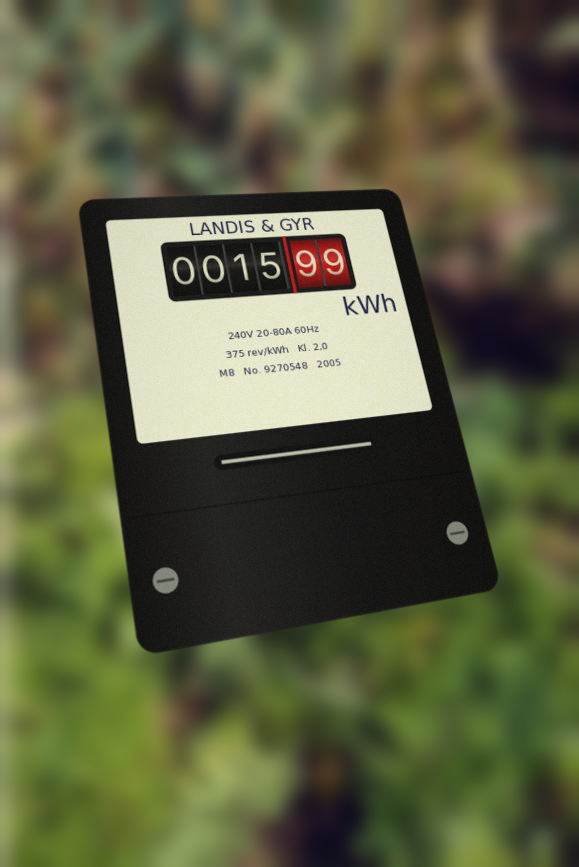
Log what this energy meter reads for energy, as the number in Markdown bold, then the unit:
**15.99** kWh
